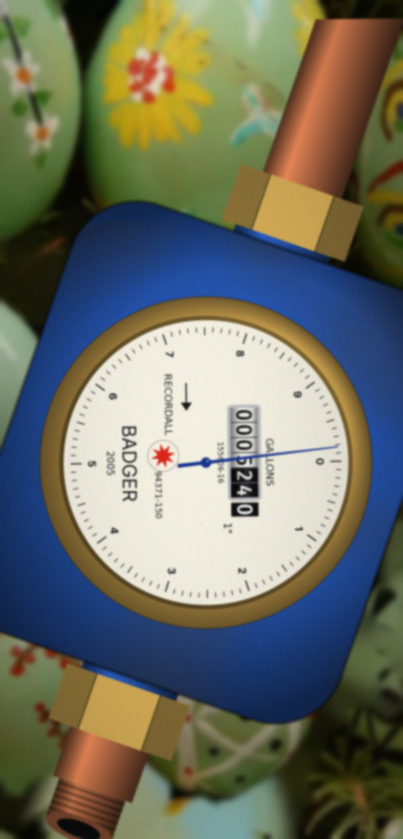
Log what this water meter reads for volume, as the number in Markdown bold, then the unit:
**5239.8** gal
